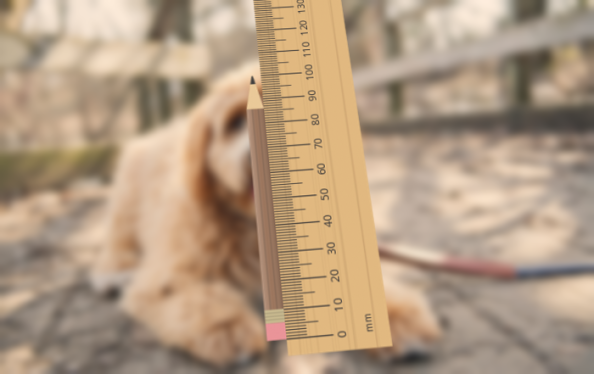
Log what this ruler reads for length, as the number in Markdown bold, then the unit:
**100** mm
